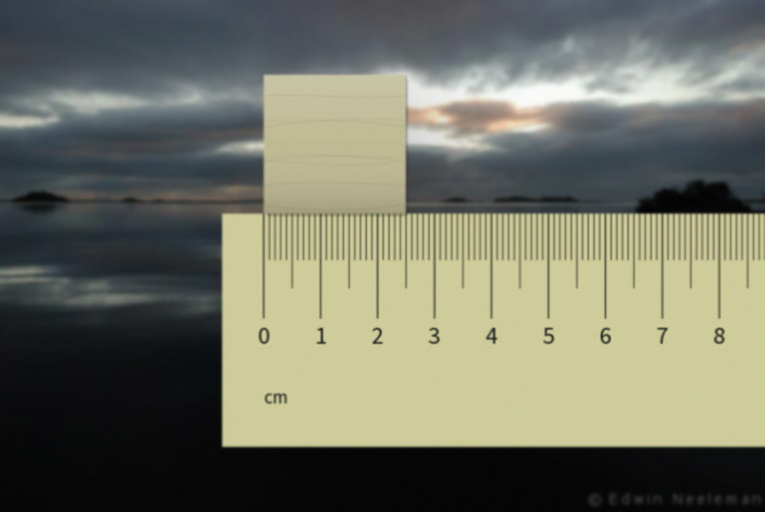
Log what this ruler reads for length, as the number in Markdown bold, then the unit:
**2.5** cm
